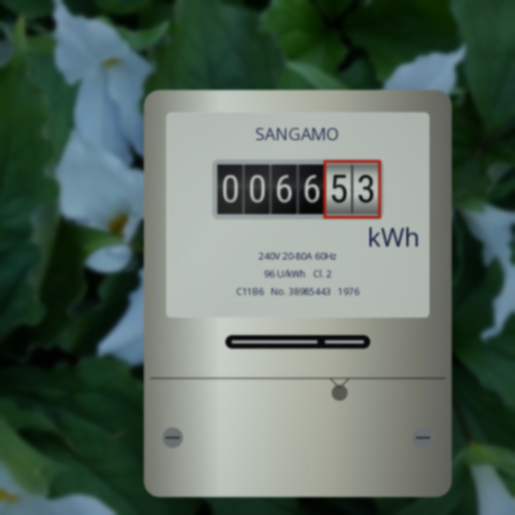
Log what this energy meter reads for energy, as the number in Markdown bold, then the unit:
**66.53** kWh
